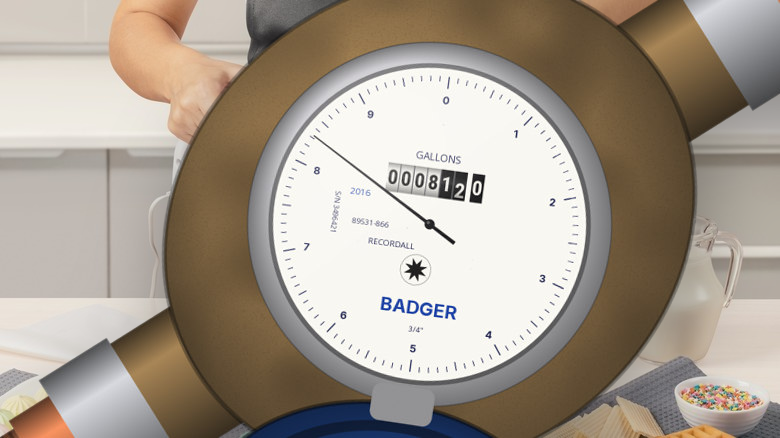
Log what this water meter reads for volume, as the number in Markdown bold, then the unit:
**8118.3** gal
